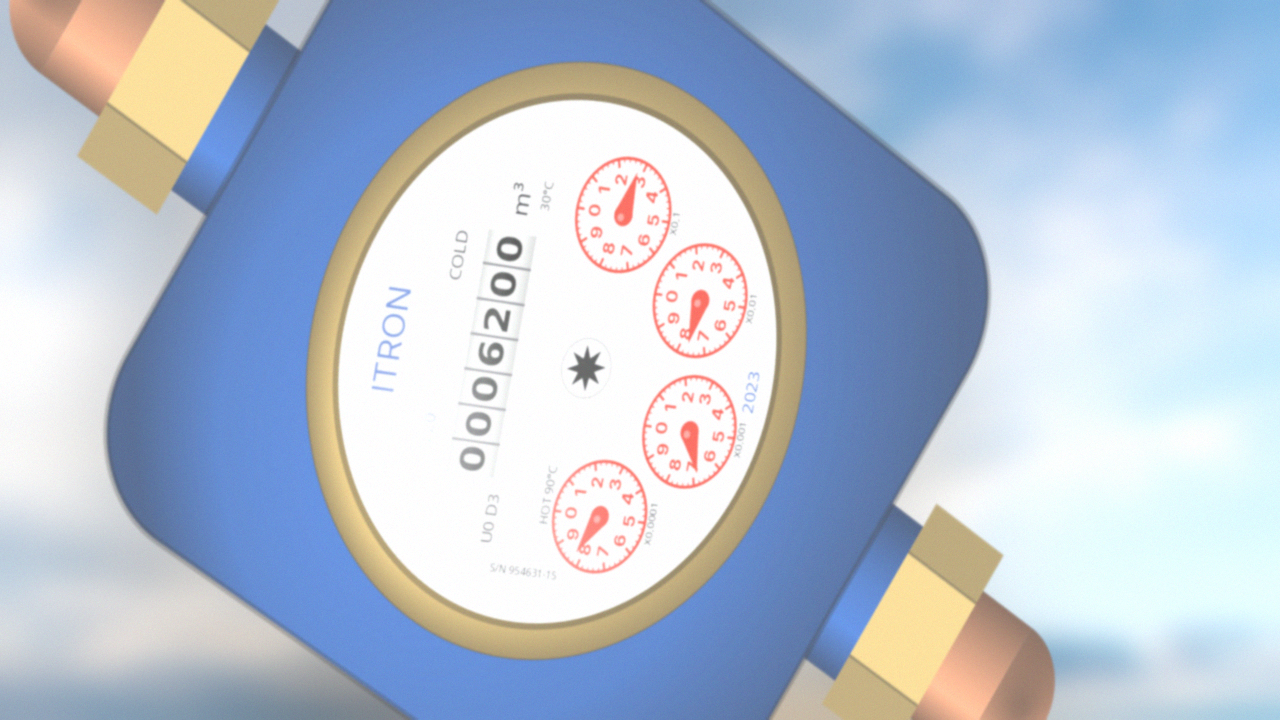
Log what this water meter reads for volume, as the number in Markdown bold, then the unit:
**6200.2768** m³
